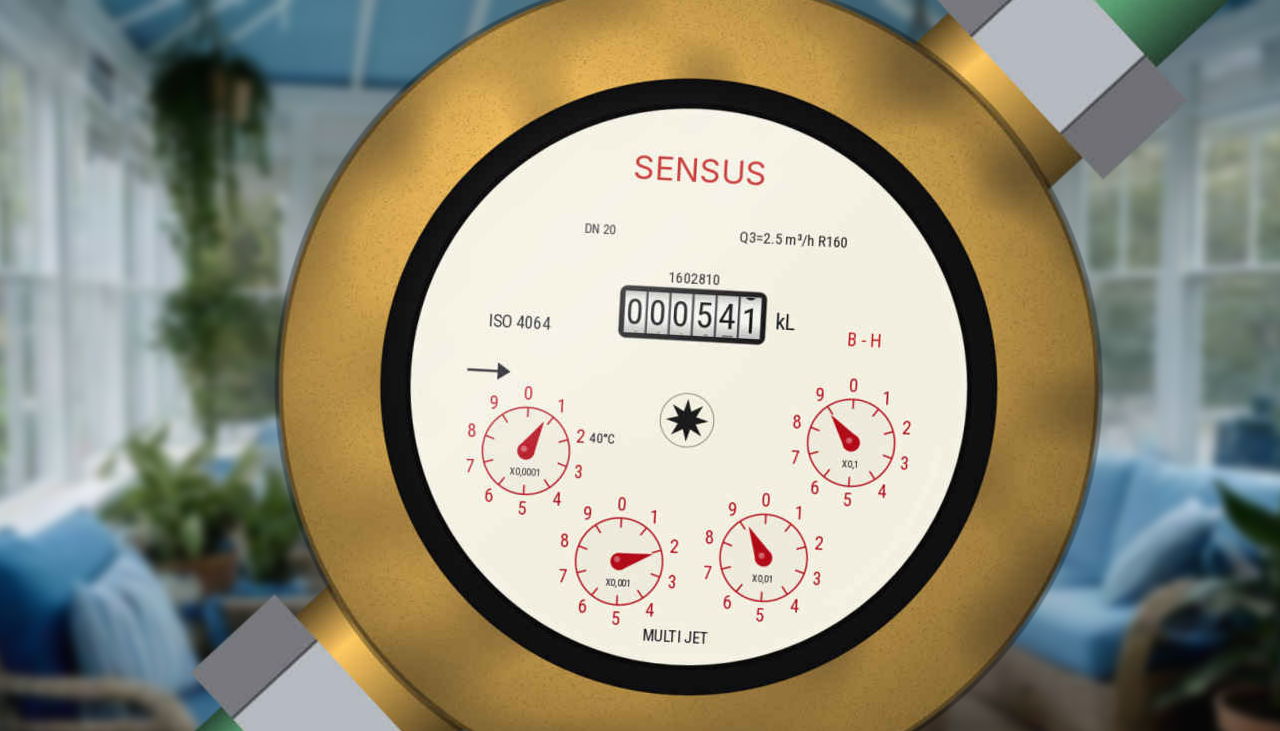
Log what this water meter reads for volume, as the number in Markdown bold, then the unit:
**540.8920** kL
